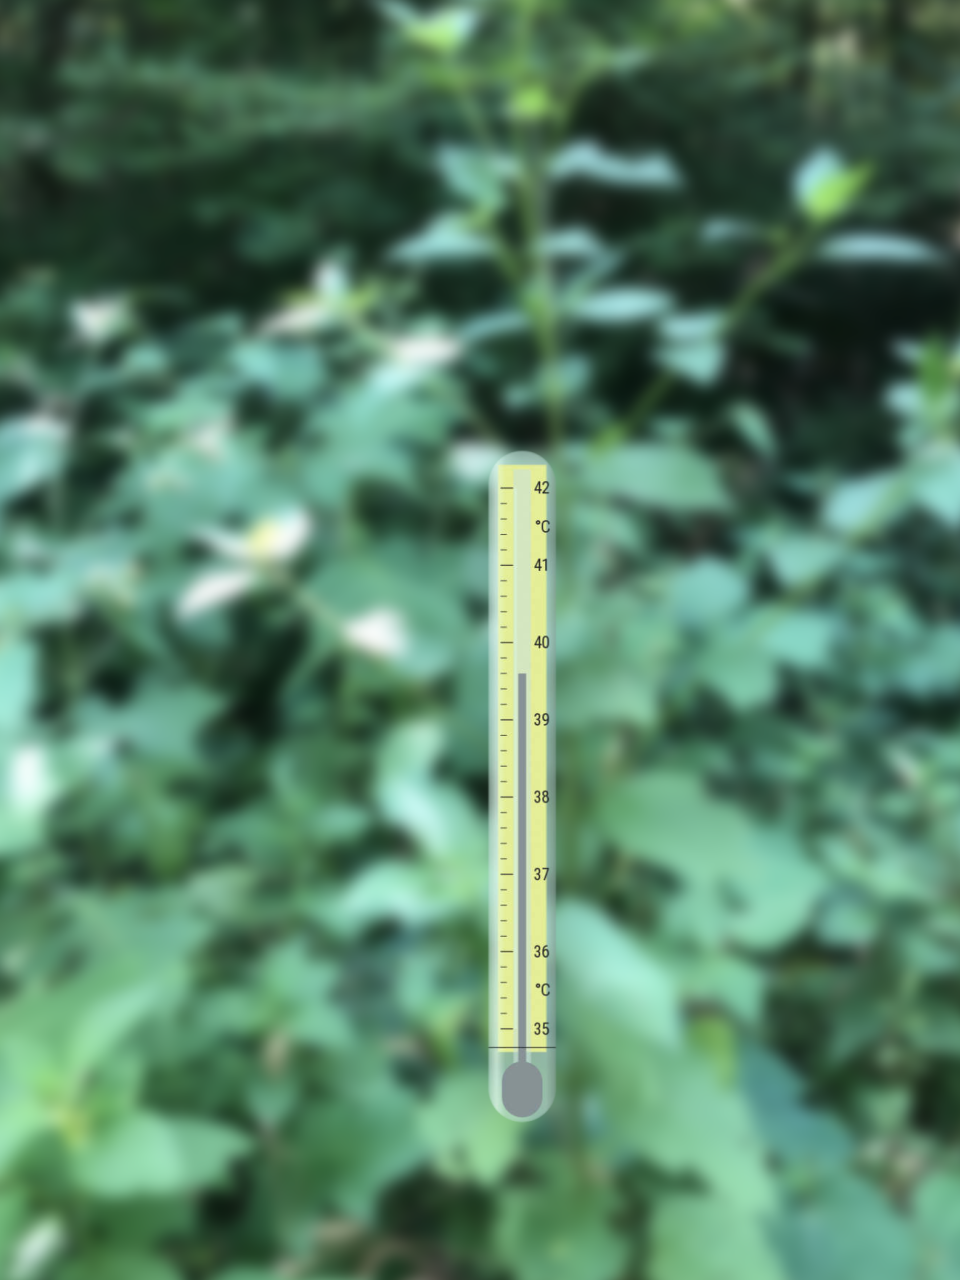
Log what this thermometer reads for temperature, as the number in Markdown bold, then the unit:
**39.6** °C
